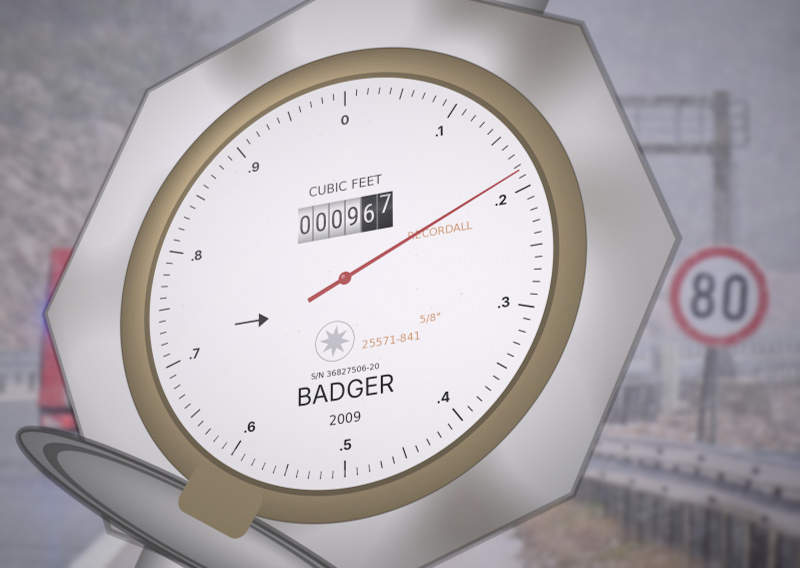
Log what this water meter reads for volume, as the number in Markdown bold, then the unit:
**967.18** ft³
